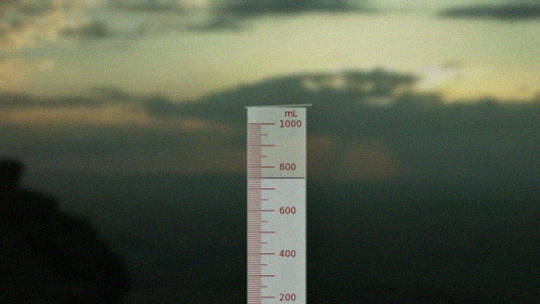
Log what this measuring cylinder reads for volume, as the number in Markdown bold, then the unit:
**750** mL
